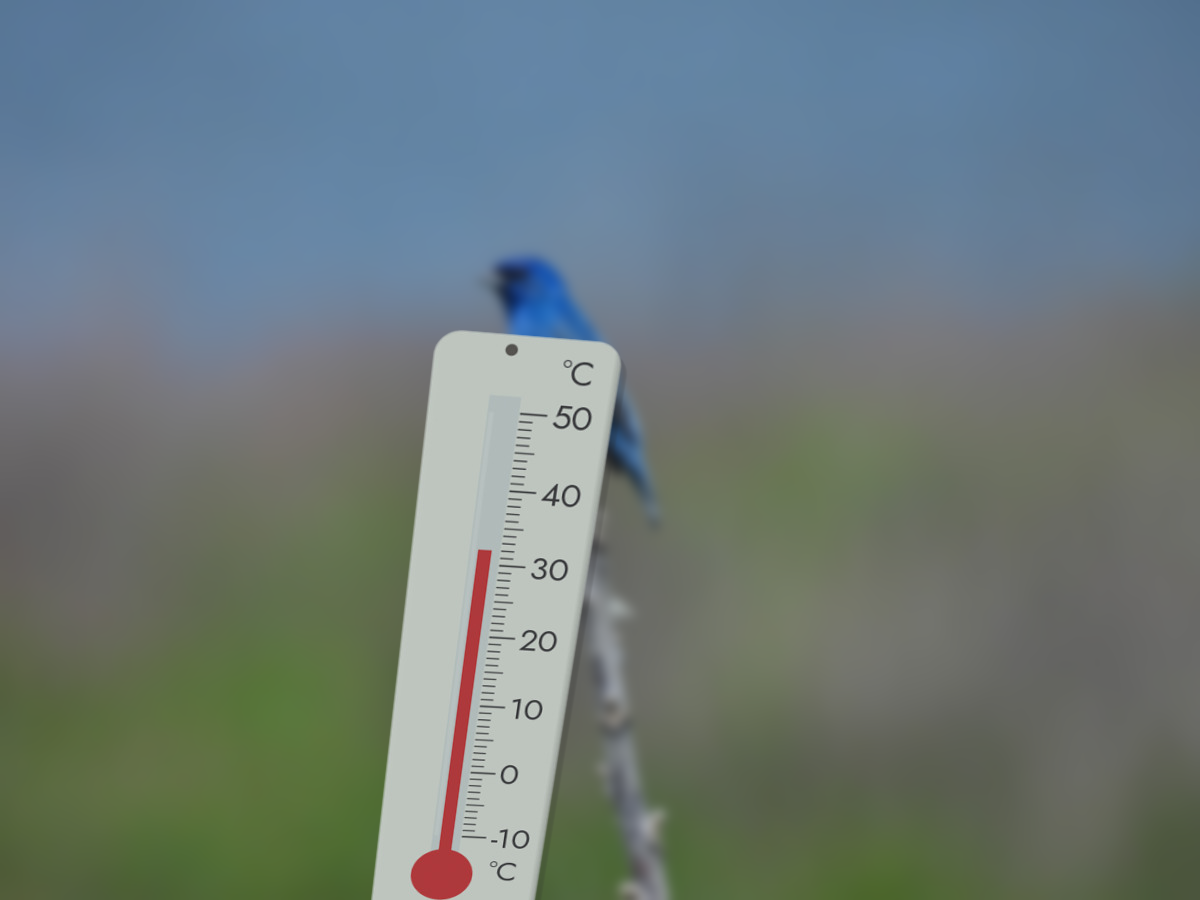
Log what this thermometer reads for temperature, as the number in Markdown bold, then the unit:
**32** °C
